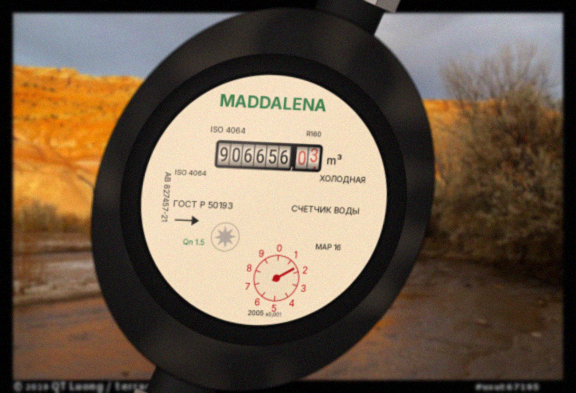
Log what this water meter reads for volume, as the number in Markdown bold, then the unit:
**906656.031** m³
